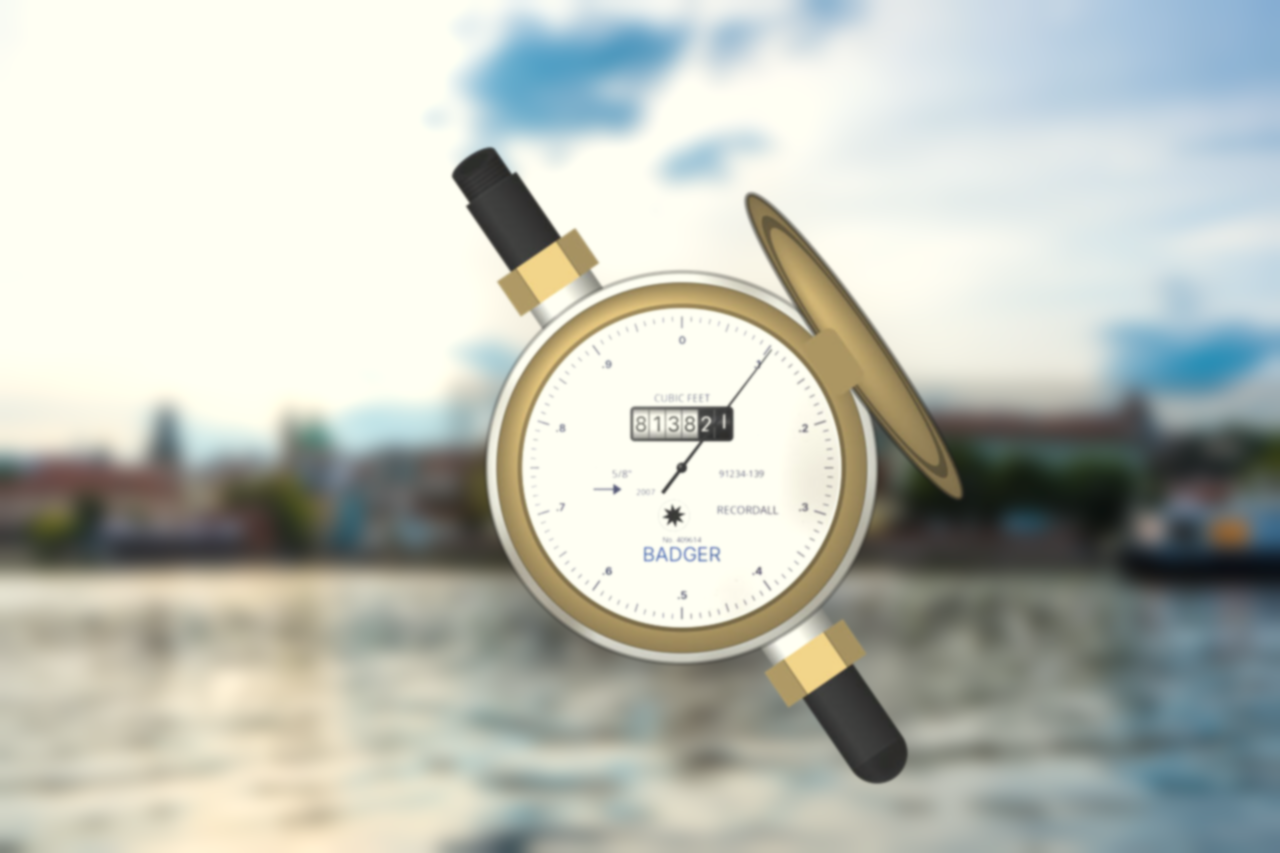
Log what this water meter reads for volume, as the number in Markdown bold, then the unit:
**813821.10** ft³
